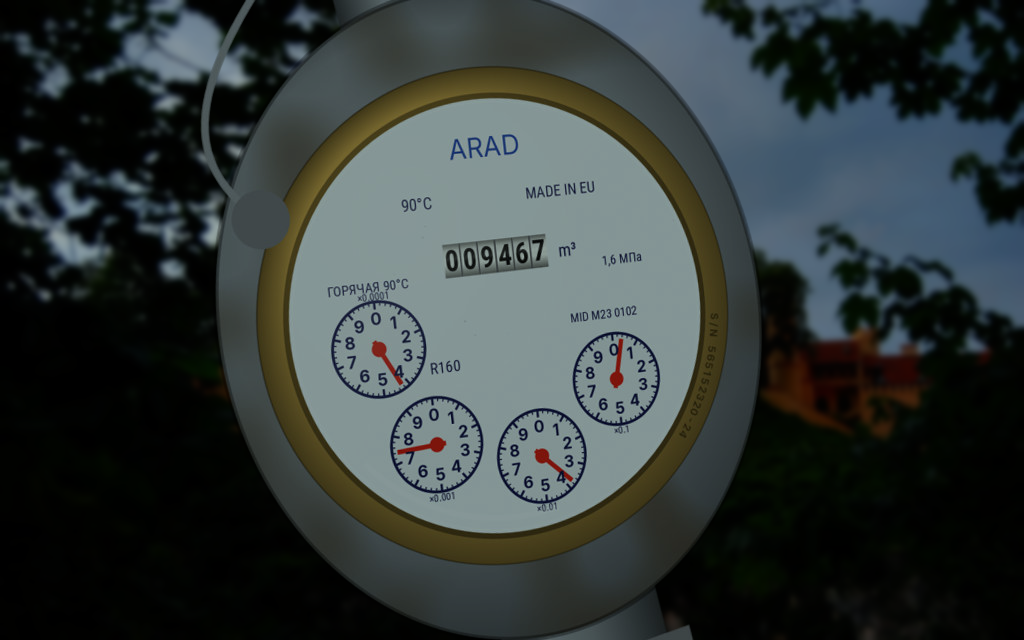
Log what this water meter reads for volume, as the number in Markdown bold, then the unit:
**9467.0374** m³
